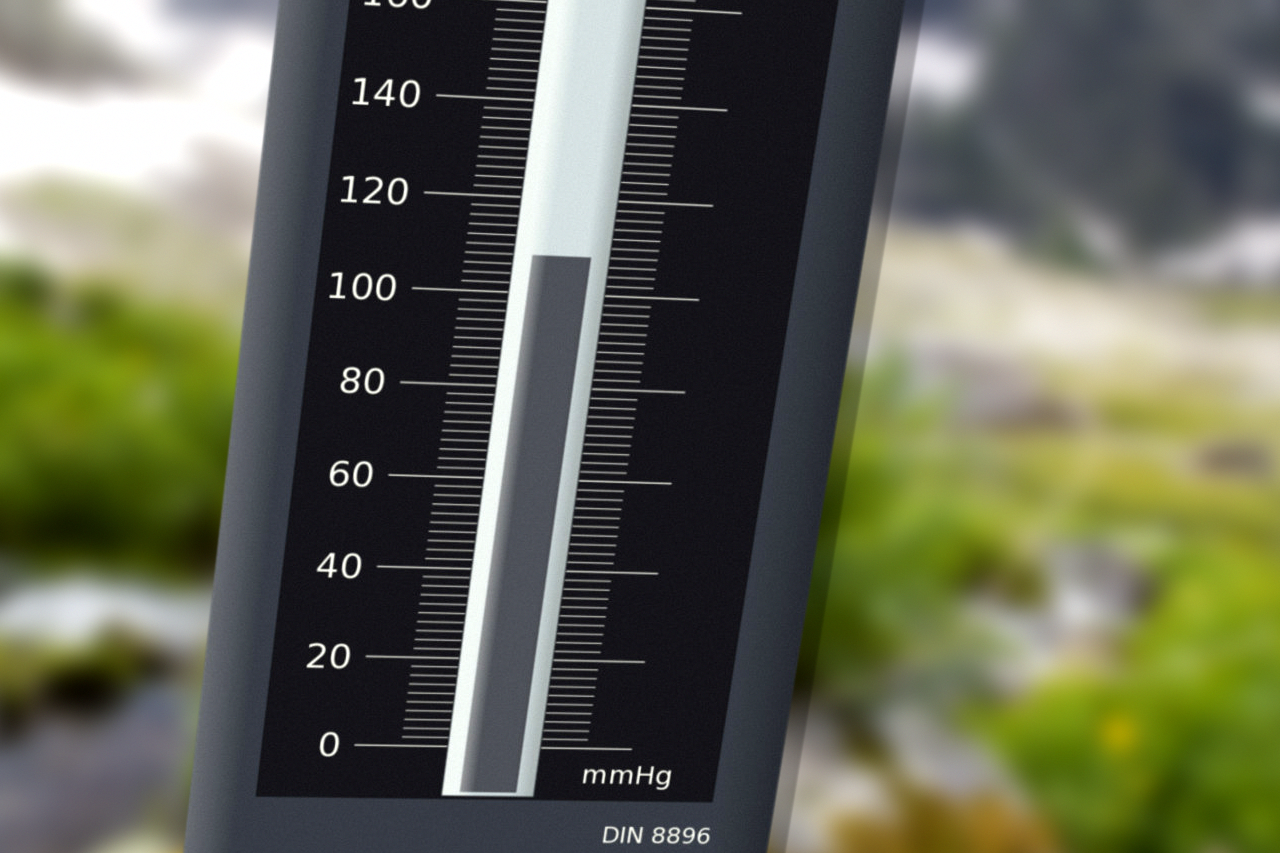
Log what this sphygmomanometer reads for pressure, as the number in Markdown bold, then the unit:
**108** mmHg
